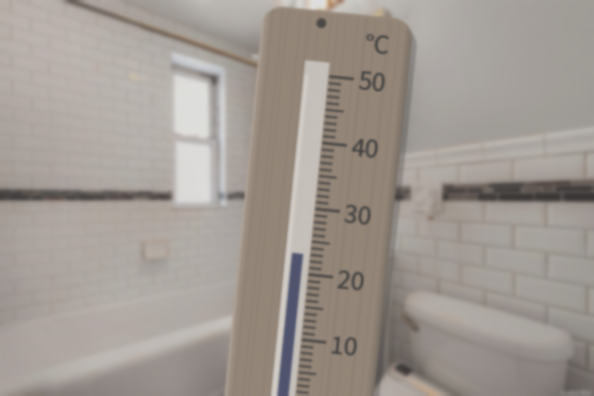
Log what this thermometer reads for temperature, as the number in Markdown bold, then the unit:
**23** °C
